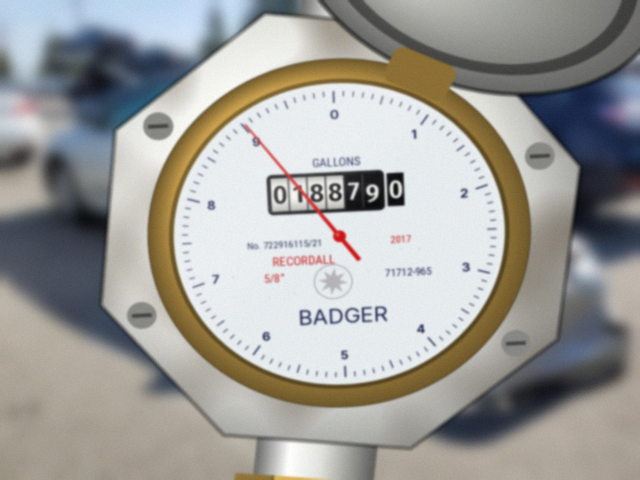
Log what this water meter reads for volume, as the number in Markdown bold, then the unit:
**188789.0** gal
